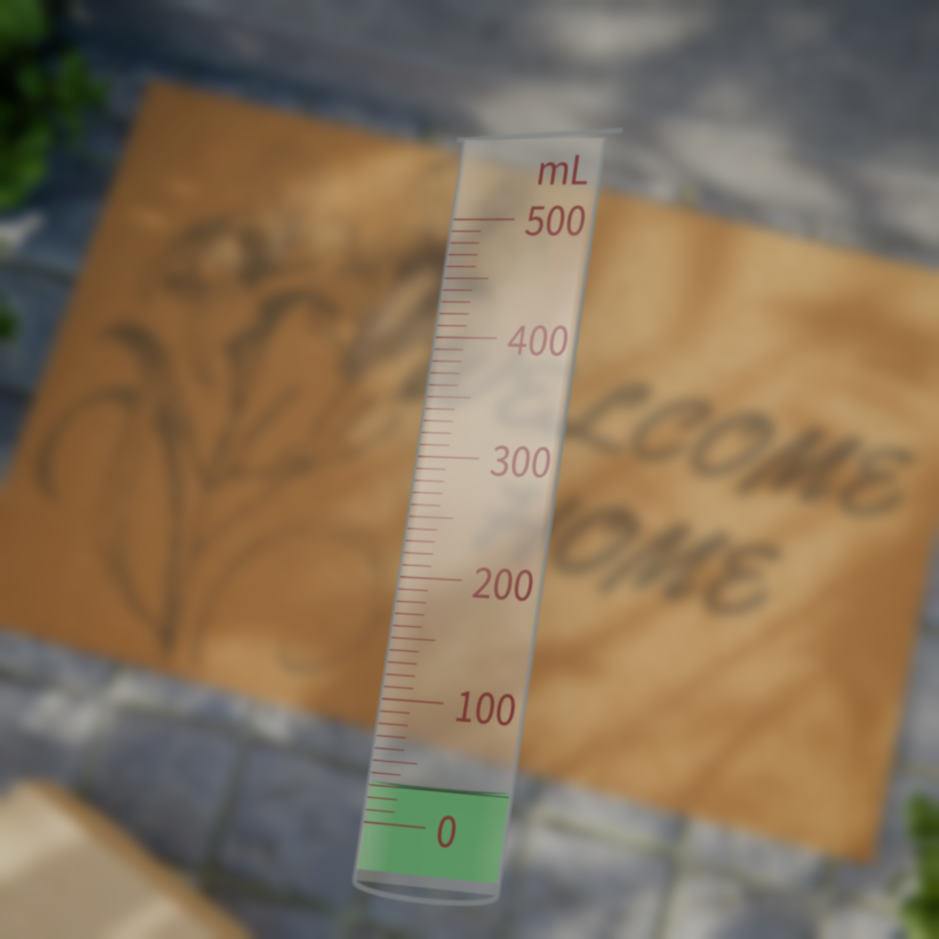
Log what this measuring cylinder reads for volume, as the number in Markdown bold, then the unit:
**30** mL
